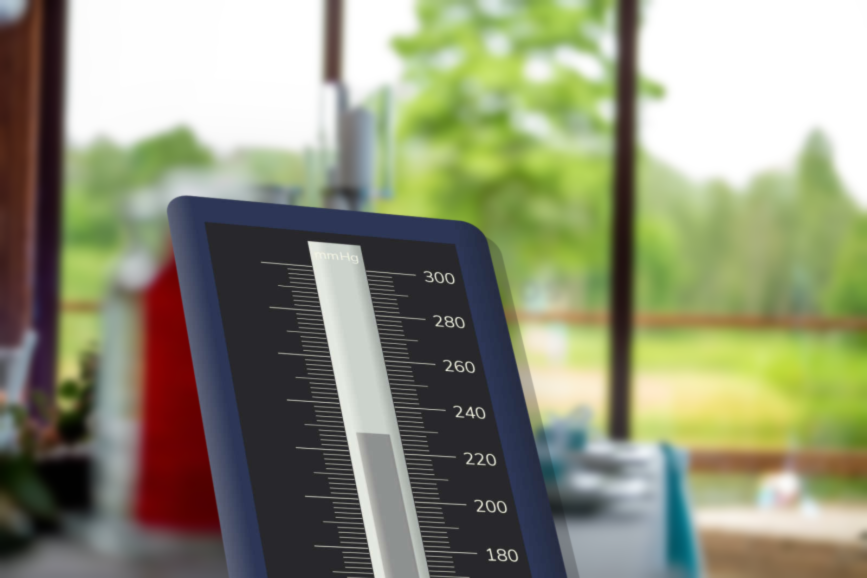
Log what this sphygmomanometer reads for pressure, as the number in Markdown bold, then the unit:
**228** mmHg
